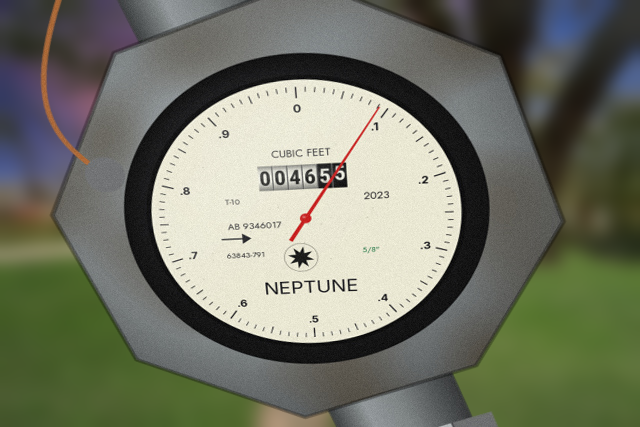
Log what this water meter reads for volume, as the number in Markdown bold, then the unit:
**4655.09** ft³
